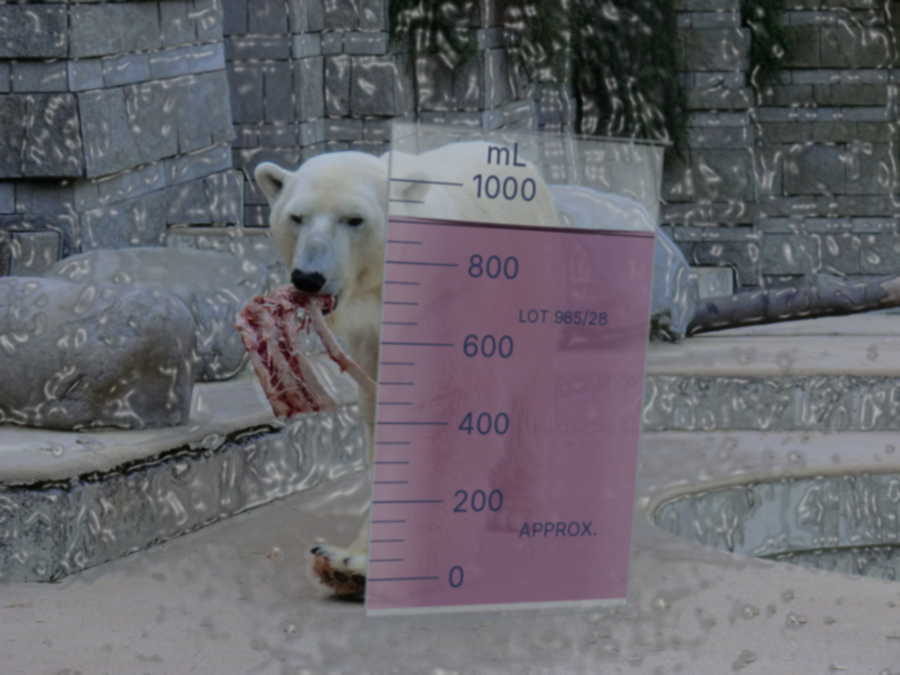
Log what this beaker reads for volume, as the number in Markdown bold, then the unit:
**900** mL
